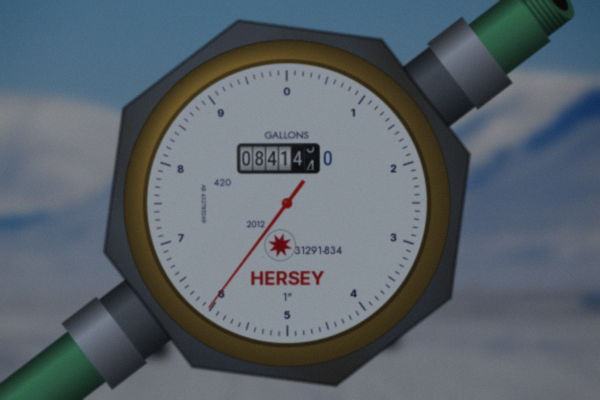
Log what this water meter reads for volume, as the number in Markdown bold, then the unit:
**841436.0** gal
